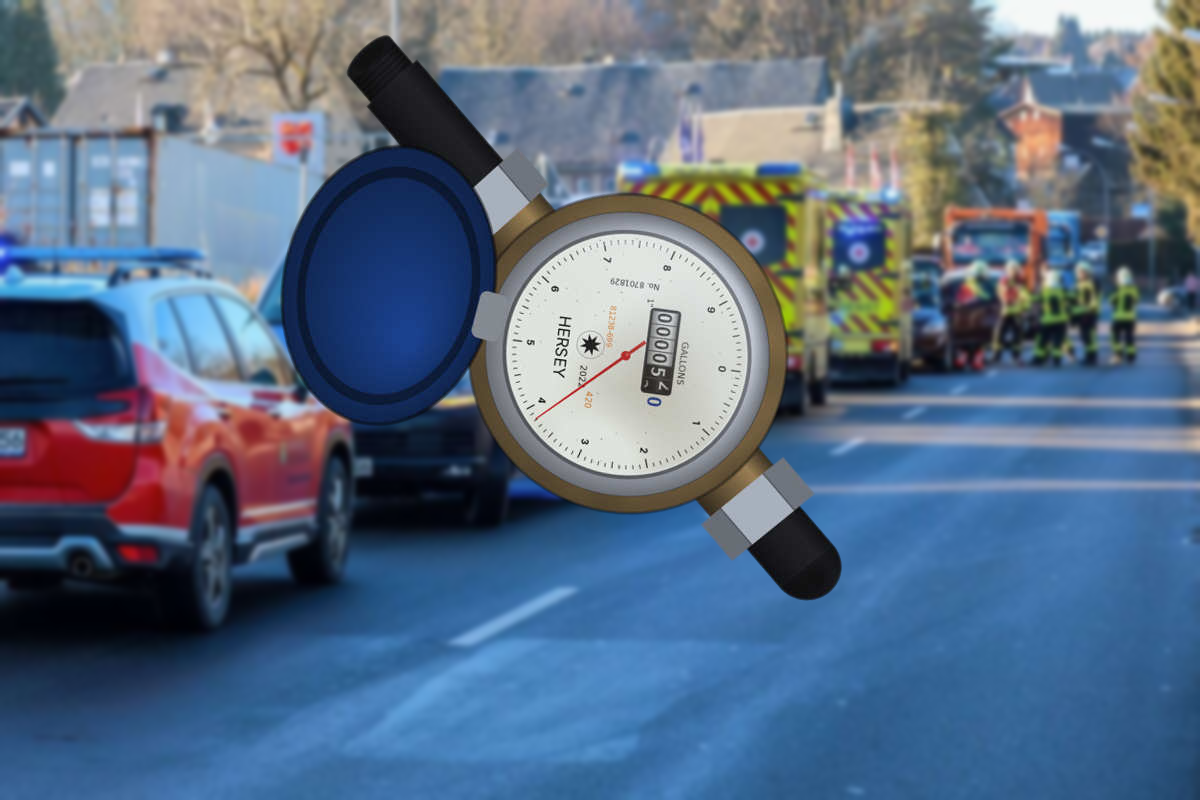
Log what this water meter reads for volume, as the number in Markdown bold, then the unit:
**523.8** gal
